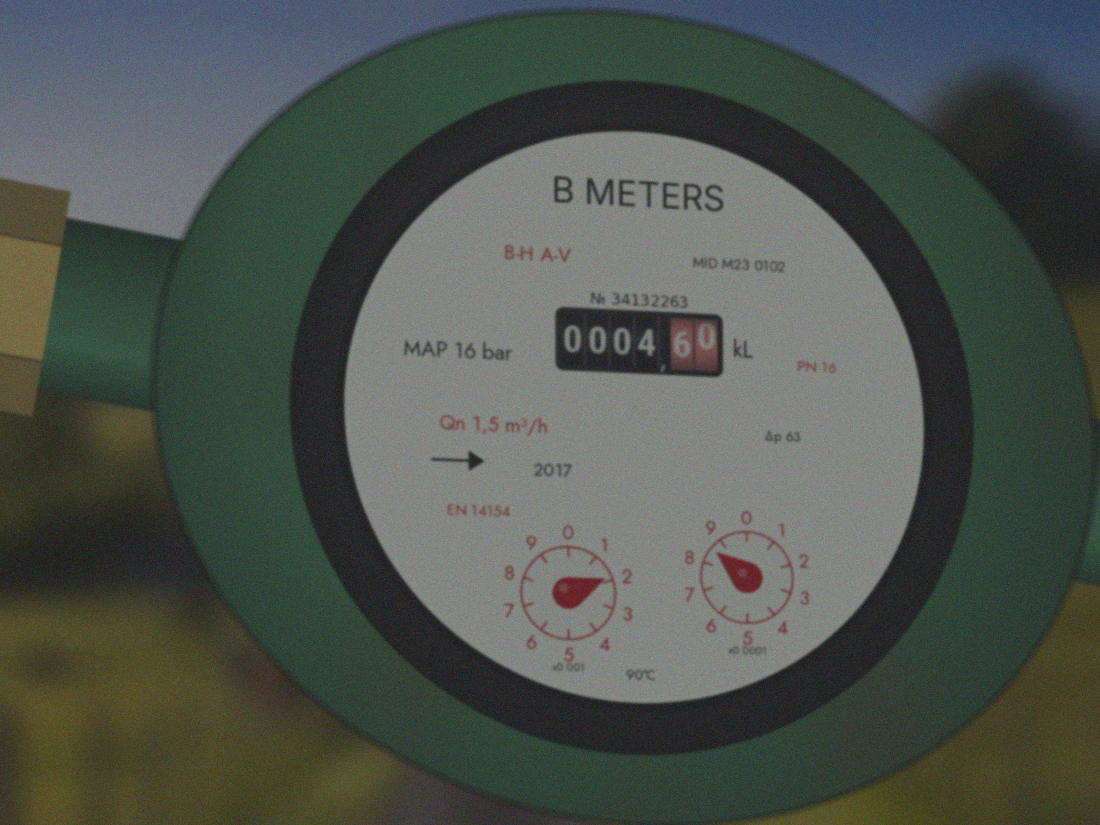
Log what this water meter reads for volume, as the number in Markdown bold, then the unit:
**4.6018** kL
